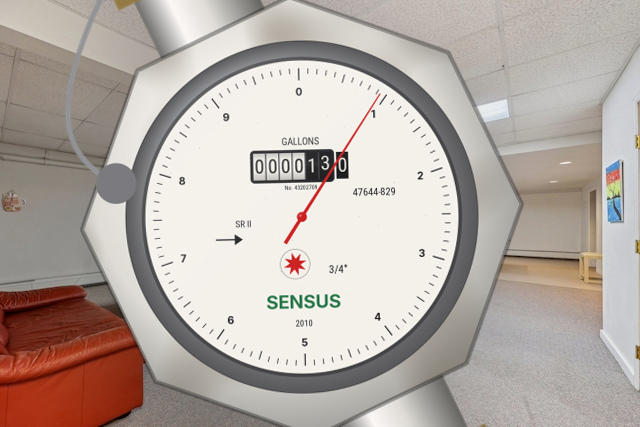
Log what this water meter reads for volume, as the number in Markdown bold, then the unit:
**130.9** gal
